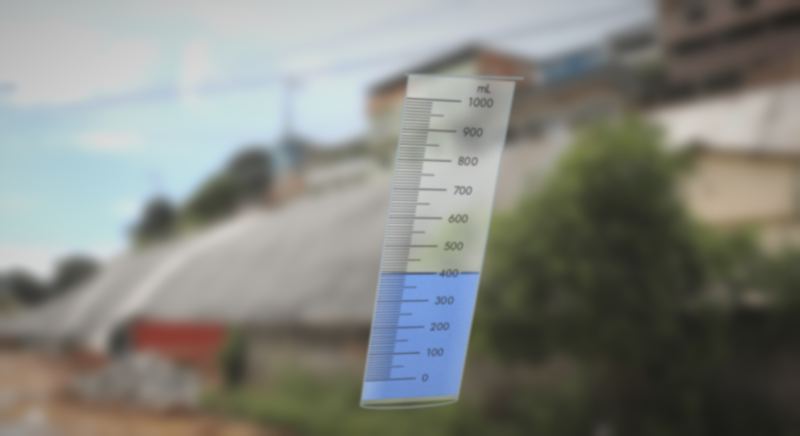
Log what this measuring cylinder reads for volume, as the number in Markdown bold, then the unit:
**400** mL
